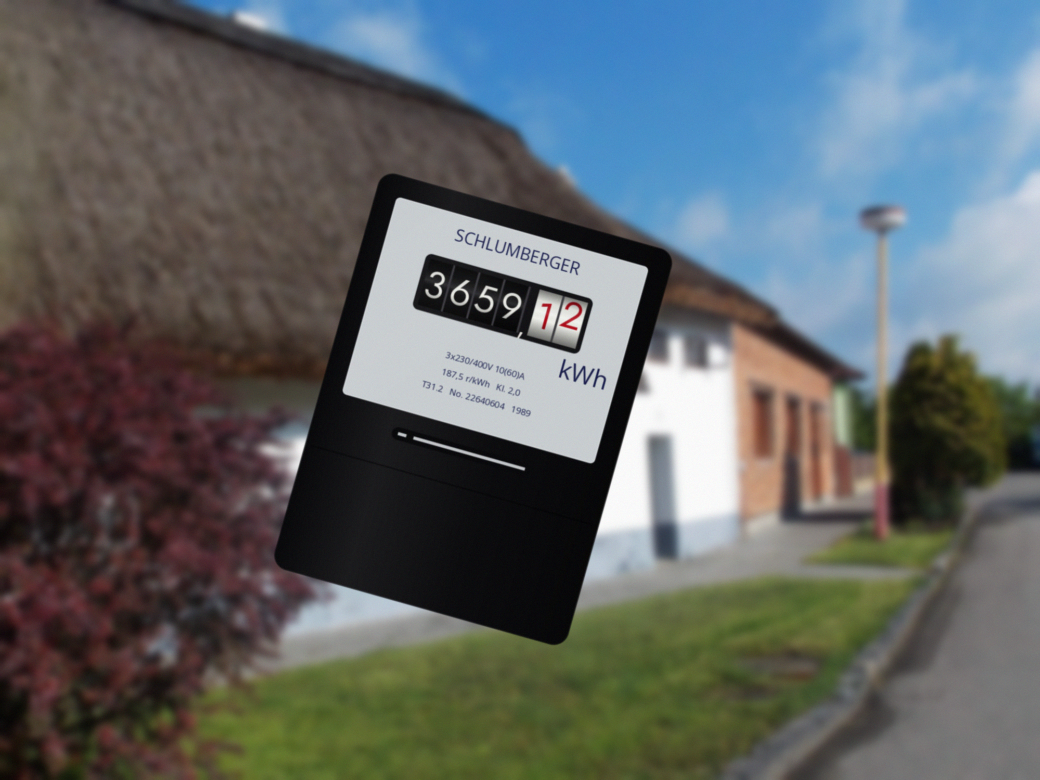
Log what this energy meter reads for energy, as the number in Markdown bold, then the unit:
**3659.12** kWh
